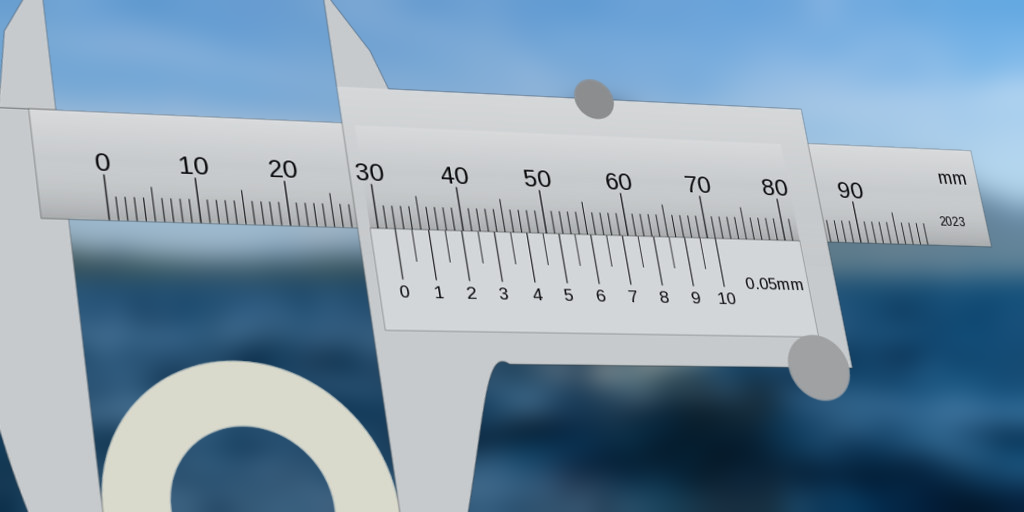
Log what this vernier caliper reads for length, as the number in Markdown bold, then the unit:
**32.0** mm
